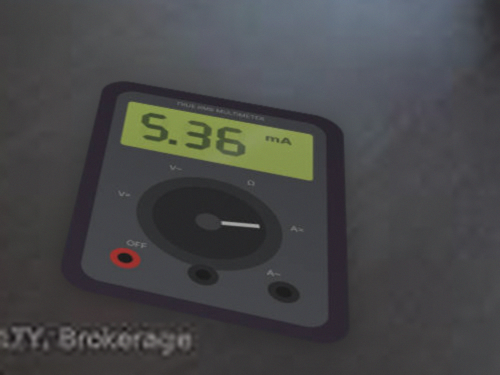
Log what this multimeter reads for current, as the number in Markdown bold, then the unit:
**5.36** mA
